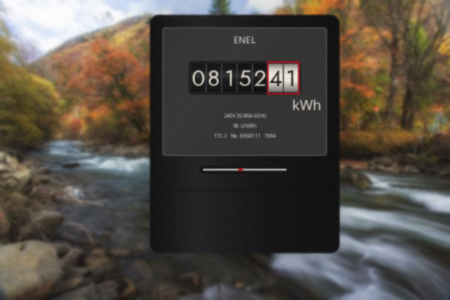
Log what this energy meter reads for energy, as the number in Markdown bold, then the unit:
**8152.41** kWh
